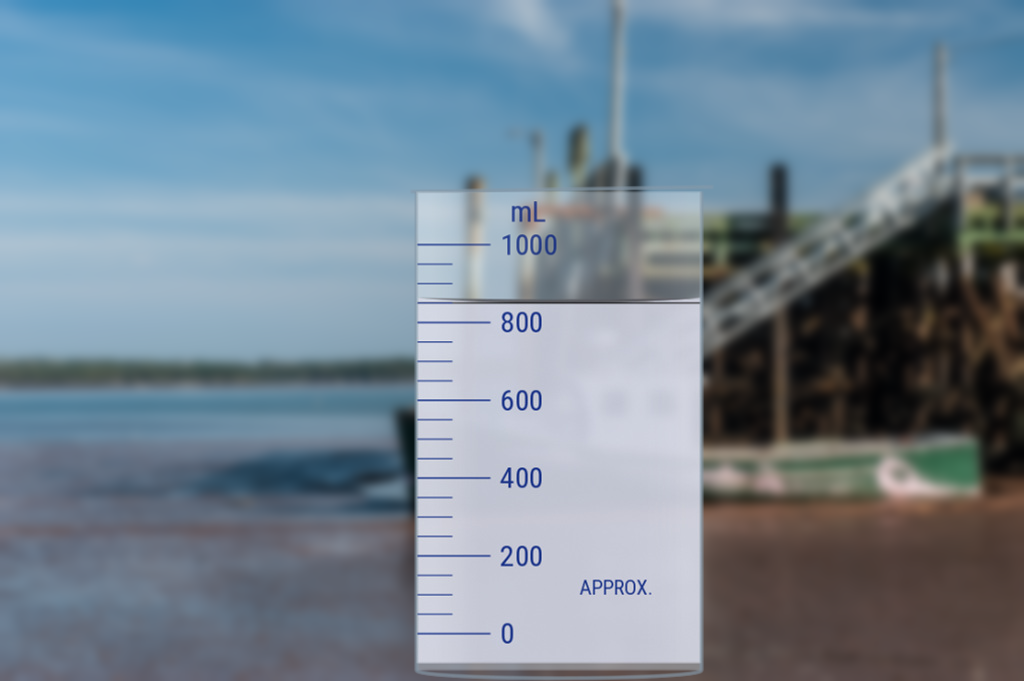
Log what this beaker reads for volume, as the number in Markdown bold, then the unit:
**850** mL
